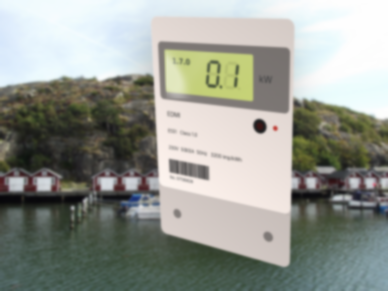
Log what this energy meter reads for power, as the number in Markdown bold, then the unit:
**0.1** kW
